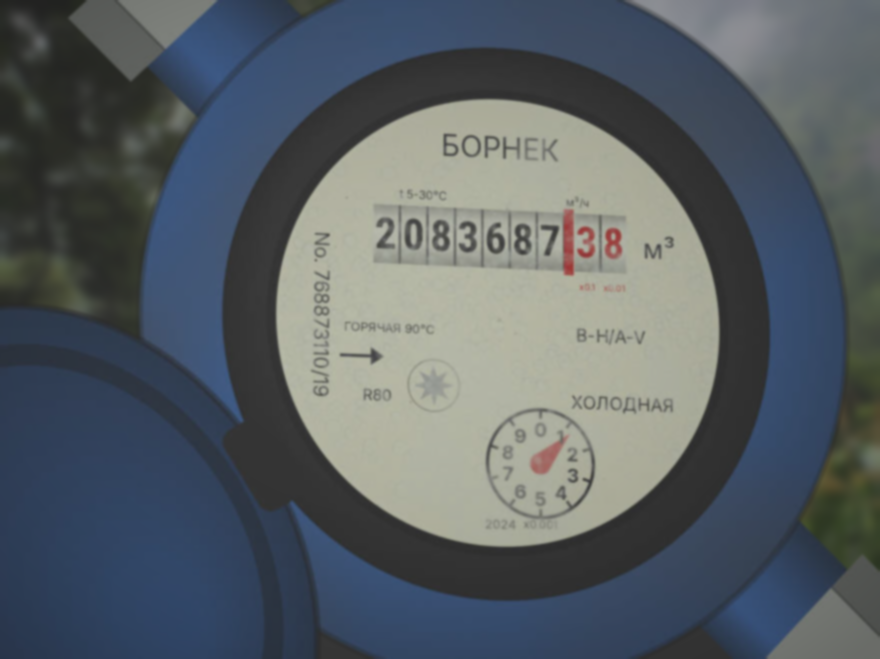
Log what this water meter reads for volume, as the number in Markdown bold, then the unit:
**2083687.381** m³
